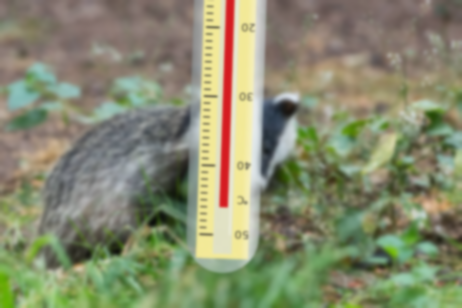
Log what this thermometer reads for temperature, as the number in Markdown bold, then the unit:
**46** °C
